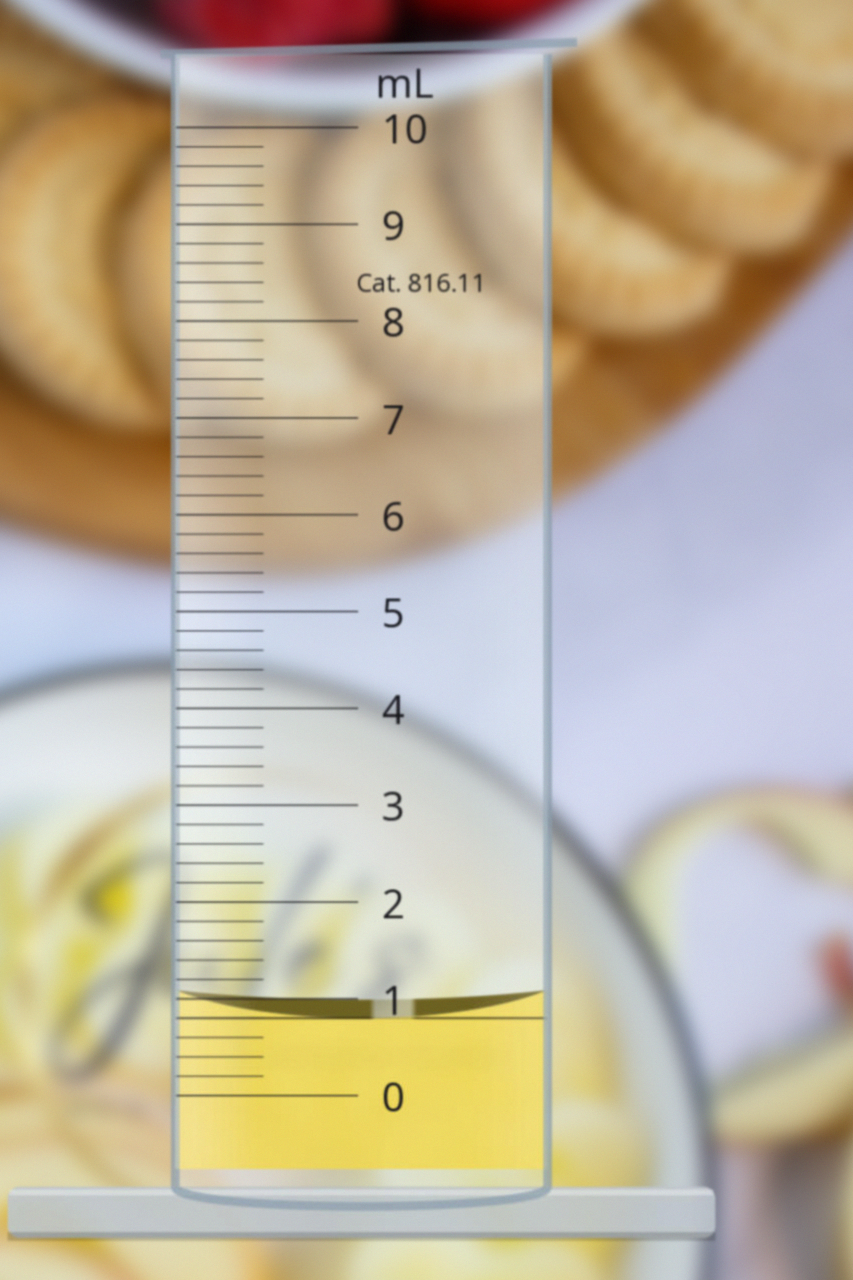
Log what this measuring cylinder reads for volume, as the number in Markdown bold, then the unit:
**0.8** mL
